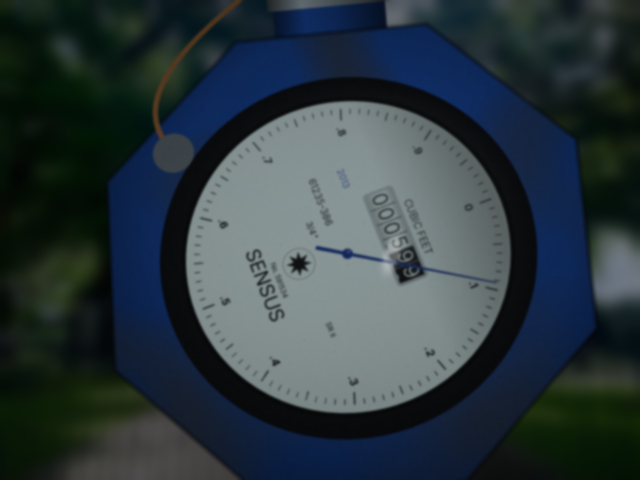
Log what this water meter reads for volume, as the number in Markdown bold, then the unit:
**599.09** ft³
